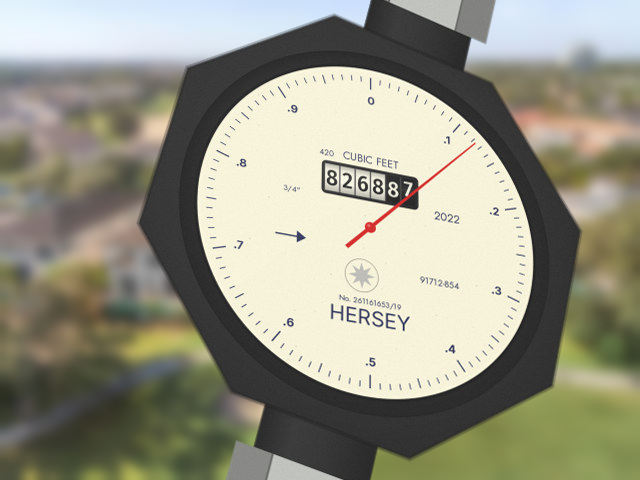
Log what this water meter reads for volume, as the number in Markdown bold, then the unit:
**826887.12** ft³
